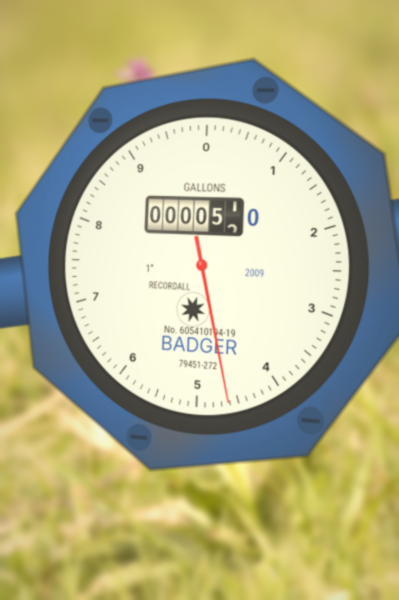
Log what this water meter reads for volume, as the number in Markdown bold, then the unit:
**514.6** gal
